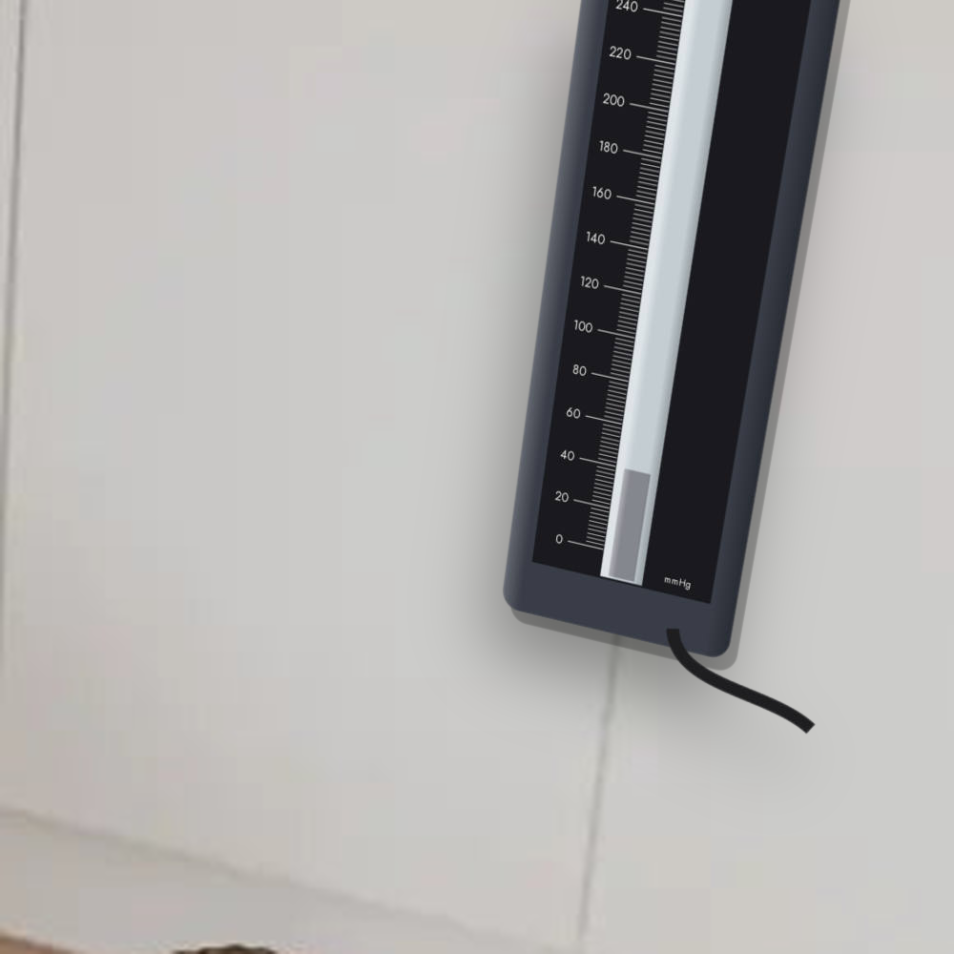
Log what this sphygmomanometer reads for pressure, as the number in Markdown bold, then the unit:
**40** mmHg
